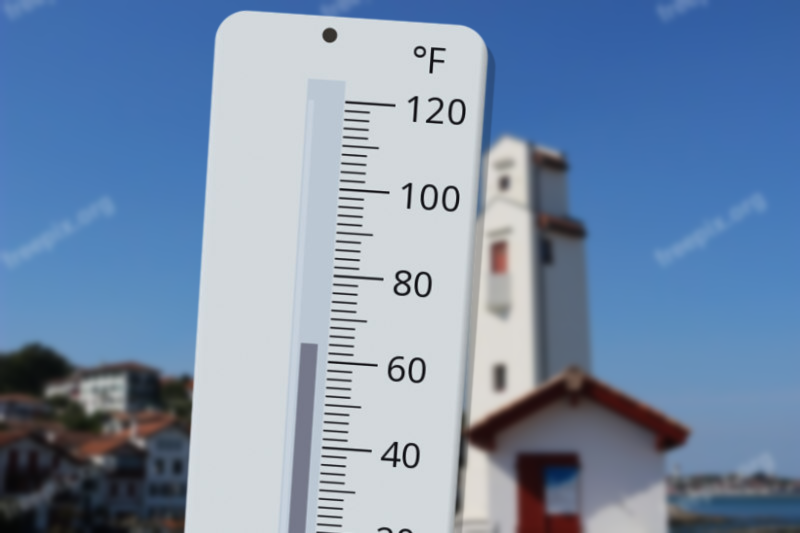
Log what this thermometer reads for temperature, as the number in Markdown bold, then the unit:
**64** °F
